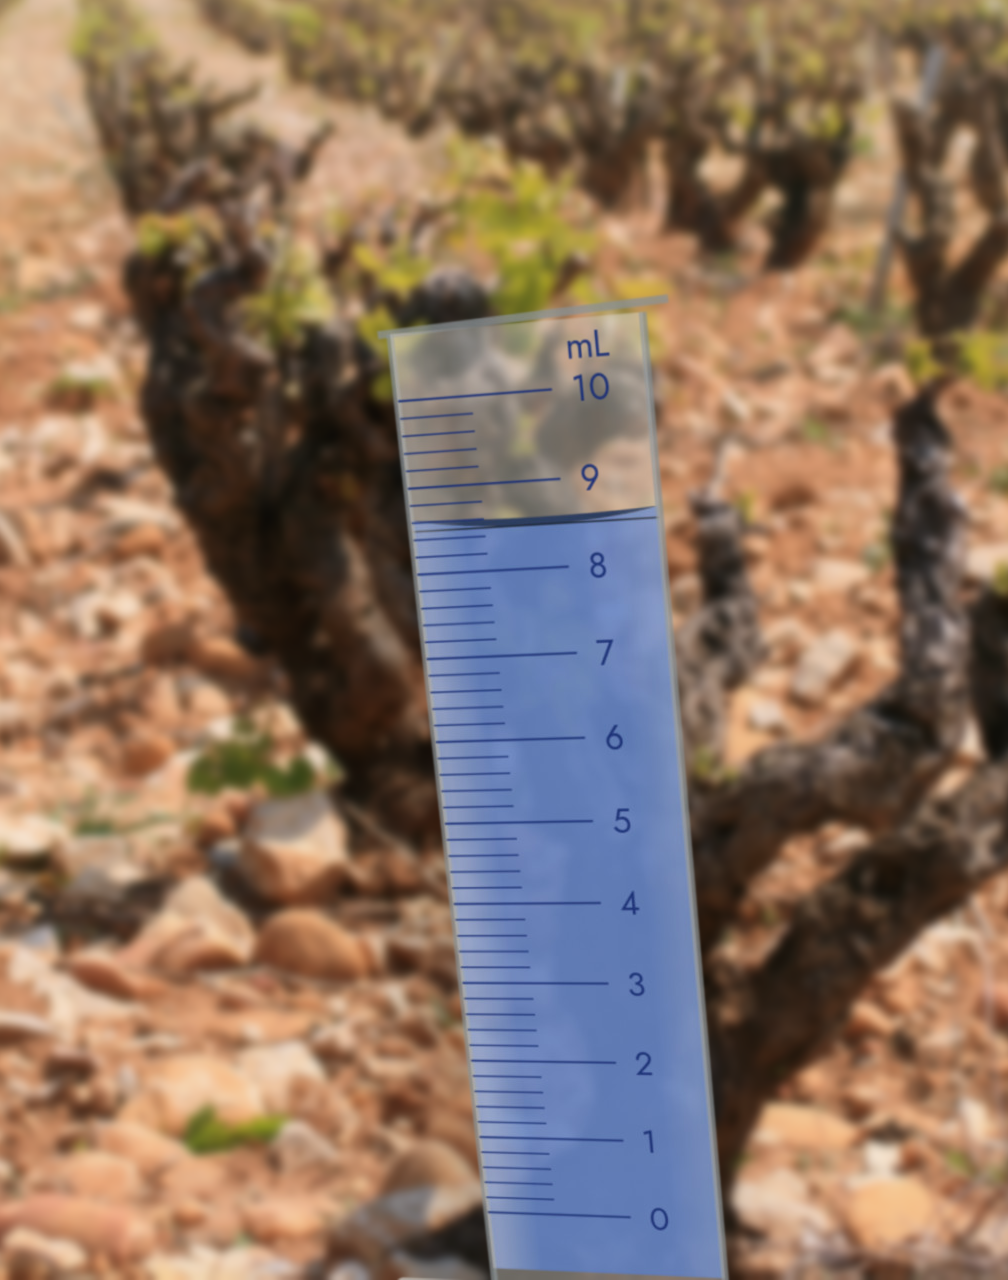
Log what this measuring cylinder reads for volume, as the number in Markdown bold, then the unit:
**8.5** mL
